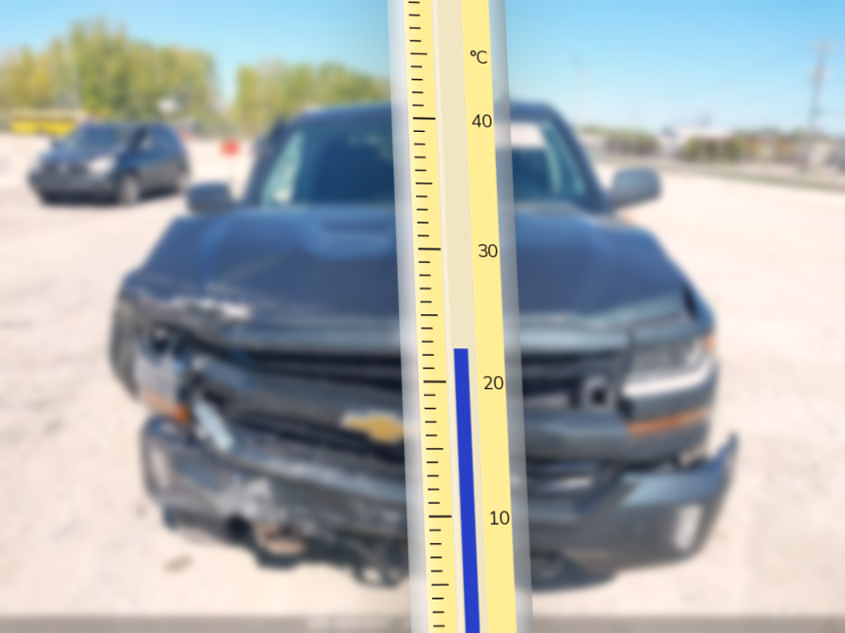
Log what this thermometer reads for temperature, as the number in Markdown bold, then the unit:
**22.5** °C
